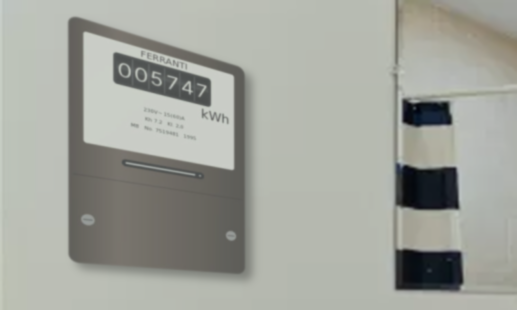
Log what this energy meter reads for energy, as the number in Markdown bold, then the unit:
**5747** kWh
